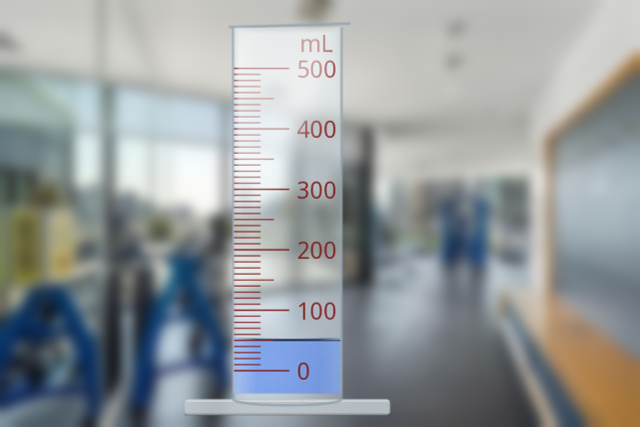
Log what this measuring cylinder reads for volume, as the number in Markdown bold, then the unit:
**50** mL
